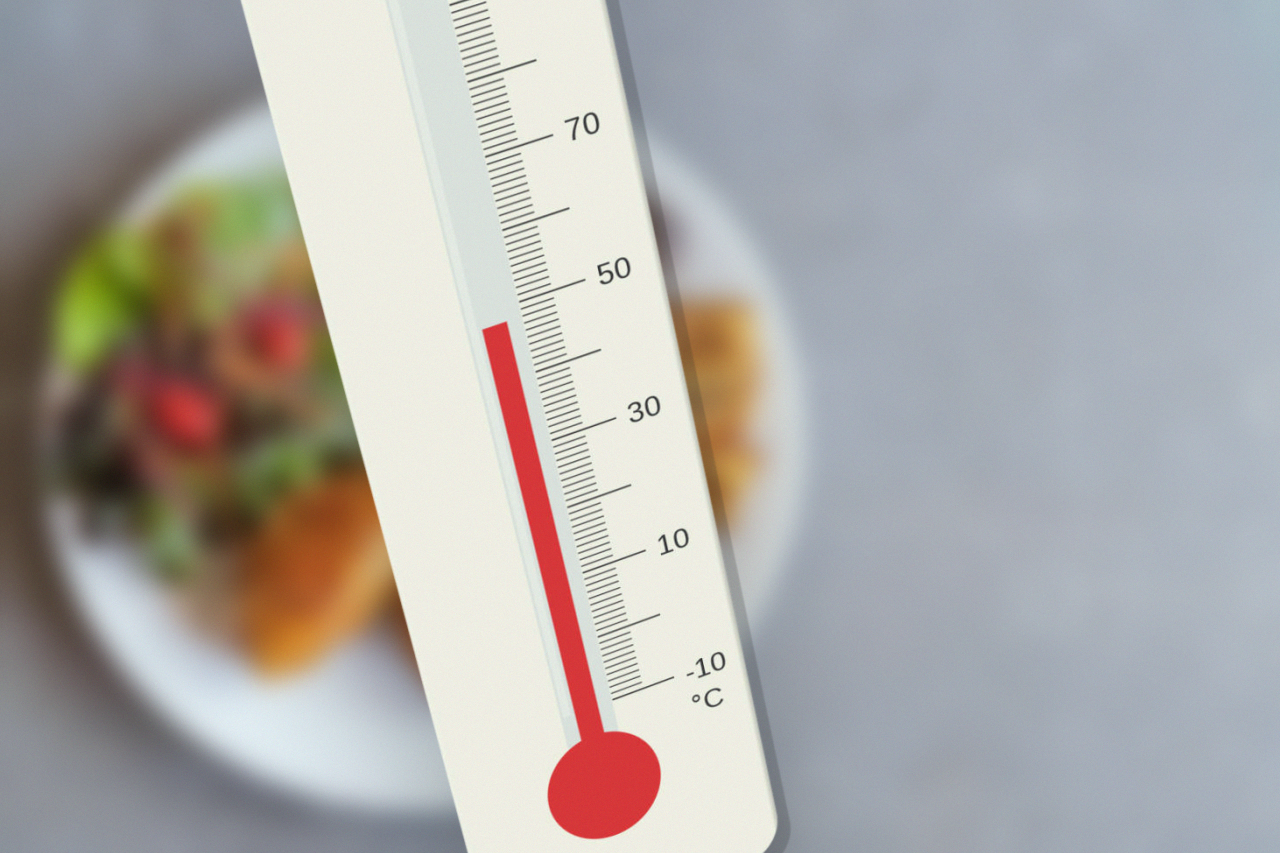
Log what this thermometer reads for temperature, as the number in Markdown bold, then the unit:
**48** °C
